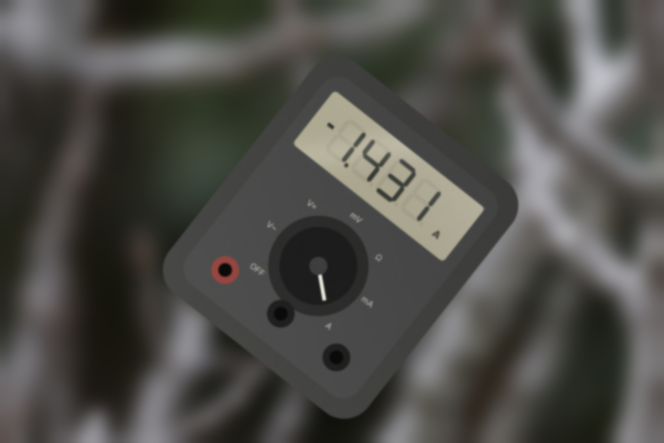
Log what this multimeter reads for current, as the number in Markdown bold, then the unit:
**-1.431** A
